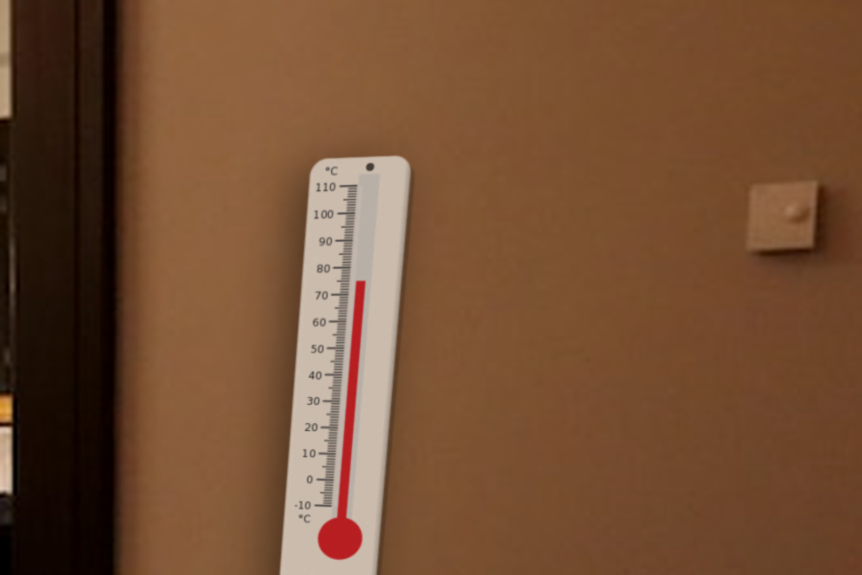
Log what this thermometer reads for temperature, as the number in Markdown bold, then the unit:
**75** °C
